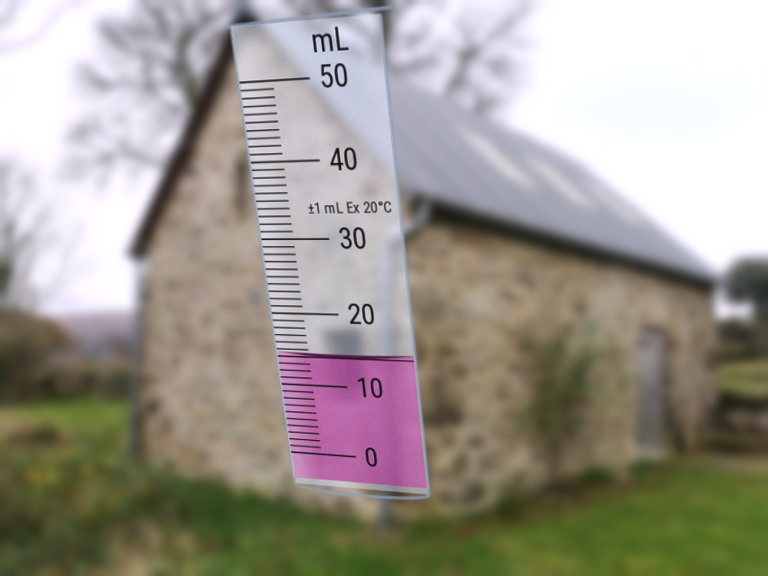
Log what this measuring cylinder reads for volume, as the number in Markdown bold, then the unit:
**14** mL
